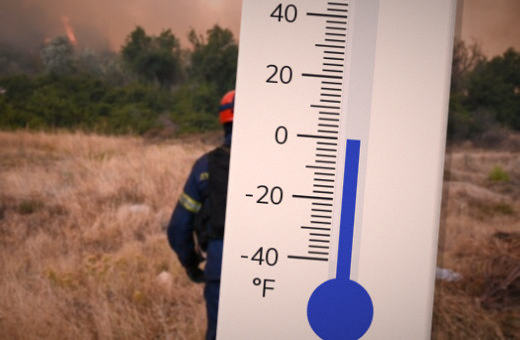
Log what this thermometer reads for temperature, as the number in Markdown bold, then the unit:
**0** °F
